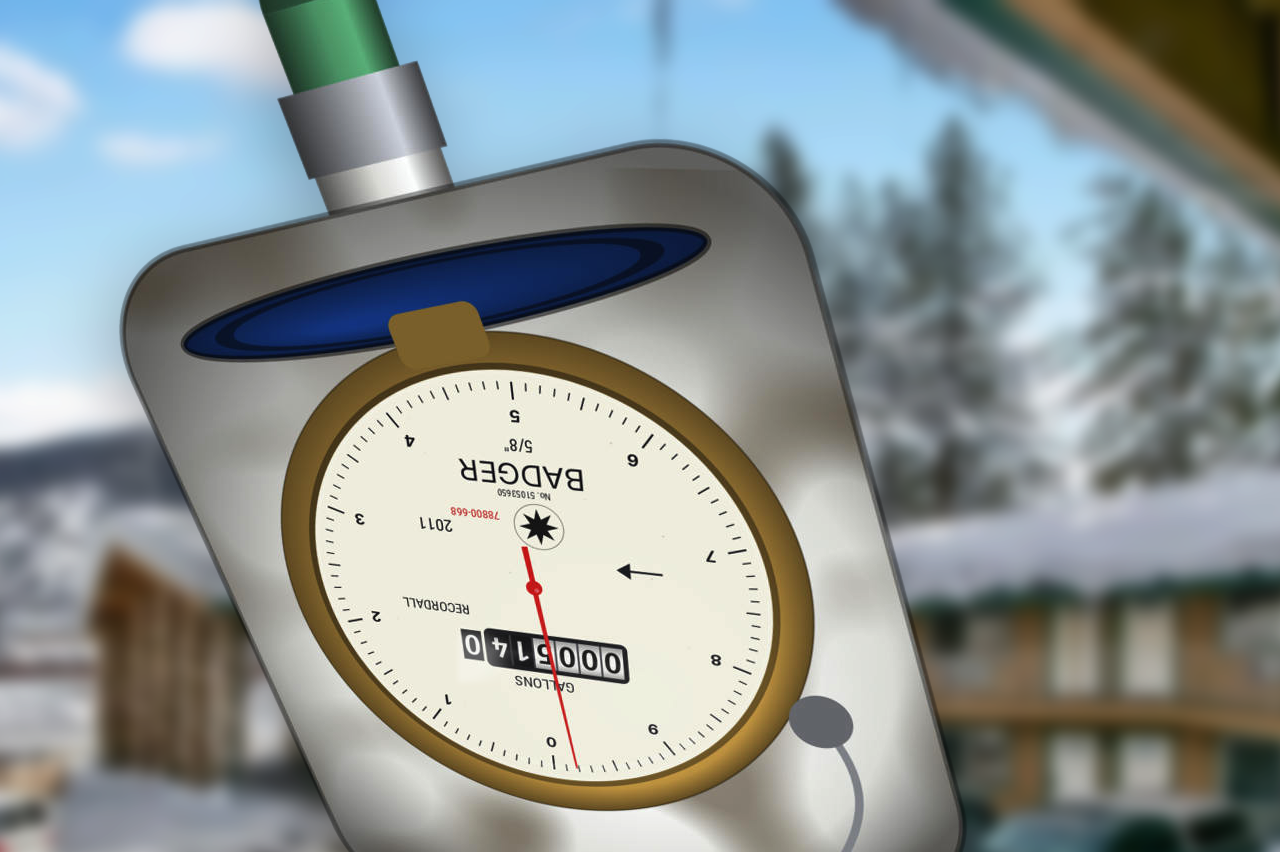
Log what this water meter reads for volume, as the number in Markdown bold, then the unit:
**5139.8** gal
